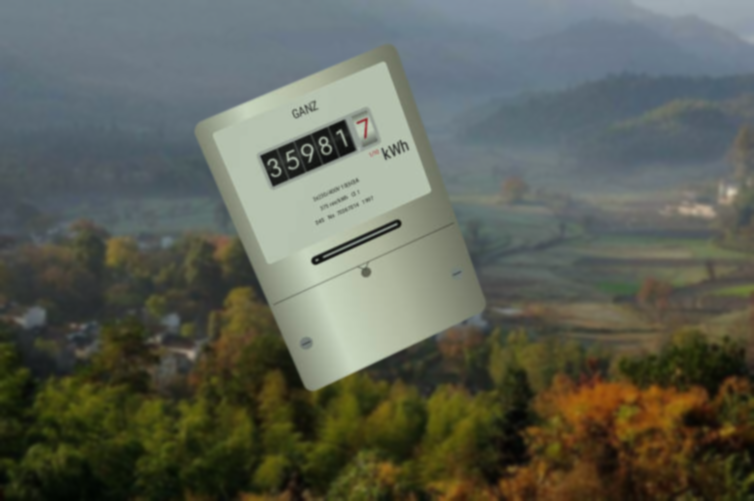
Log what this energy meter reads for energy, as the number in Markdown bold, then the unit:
**35981.7** kWh
